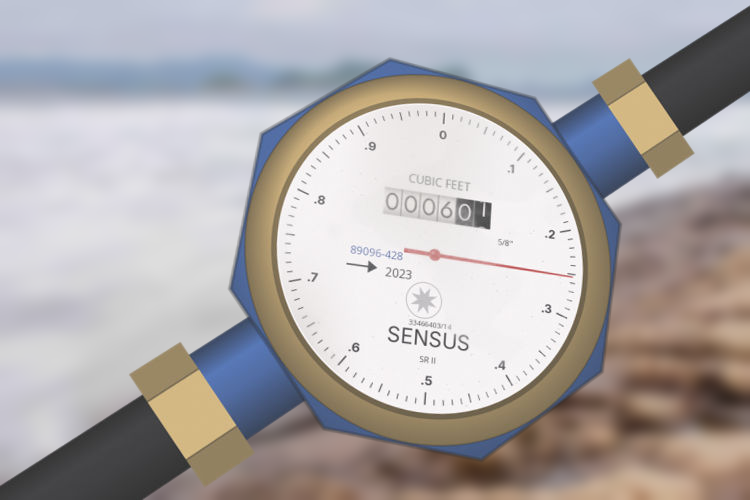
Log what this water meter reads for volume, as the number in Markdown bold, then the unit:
**601.25** ft³
